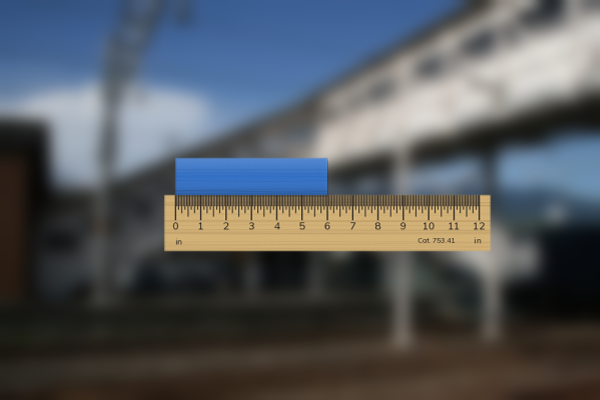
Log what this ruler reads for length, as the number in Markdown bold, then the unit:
**6** in
